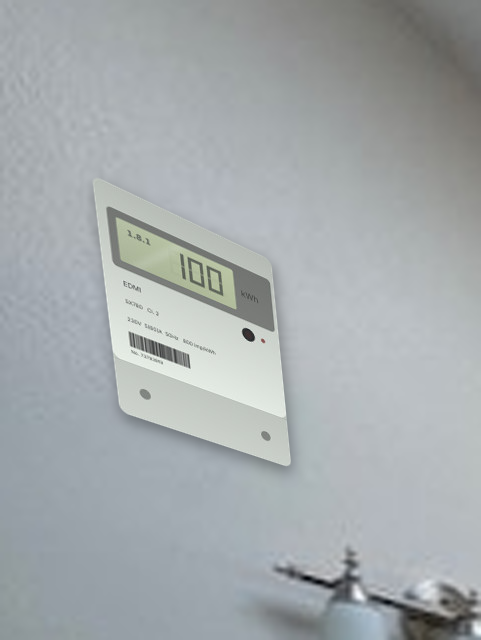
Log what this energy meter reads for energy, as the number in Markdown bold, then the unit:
**100** kWh
